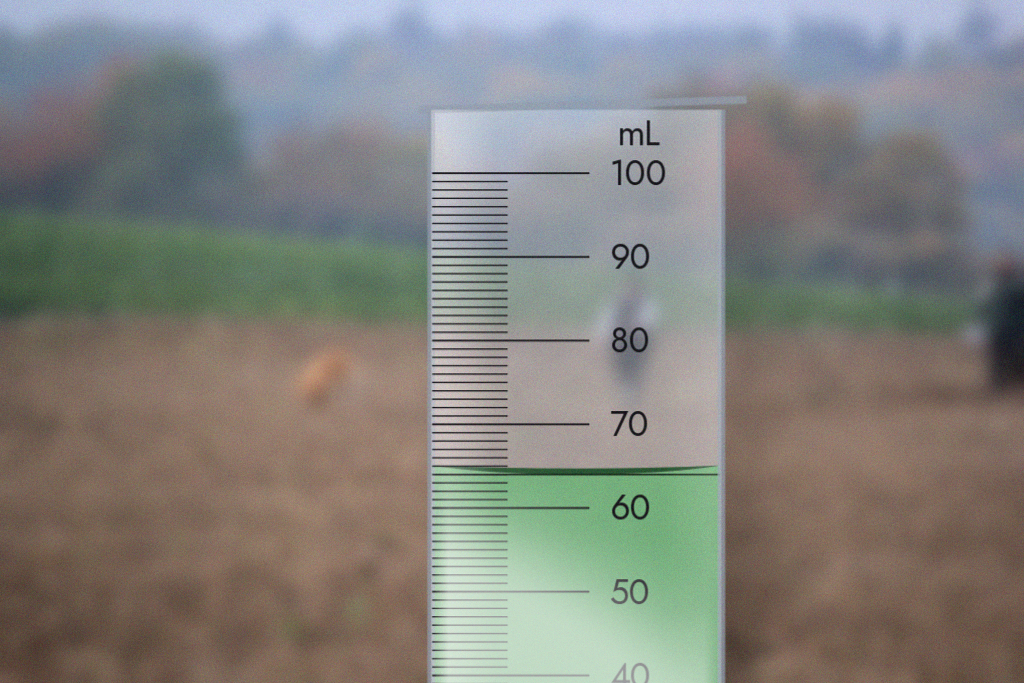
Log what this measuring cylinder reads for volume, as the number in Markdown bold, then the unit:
**64** mL
